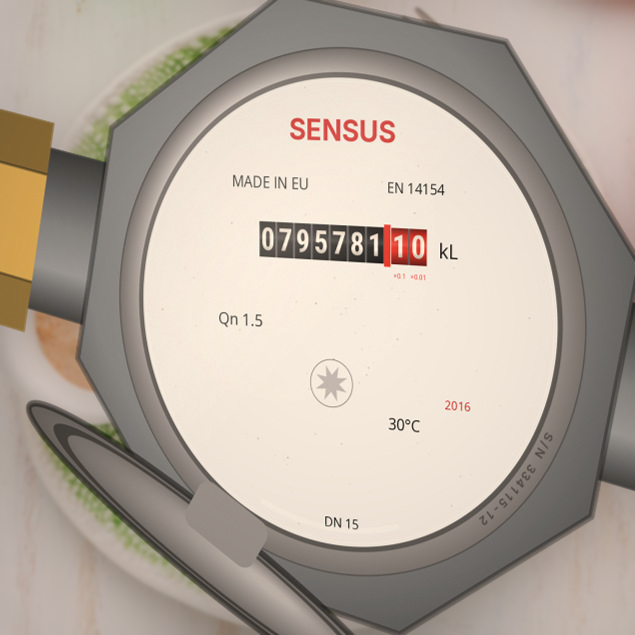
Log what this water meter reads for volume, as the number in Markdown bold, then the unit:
**795781.10** kL
